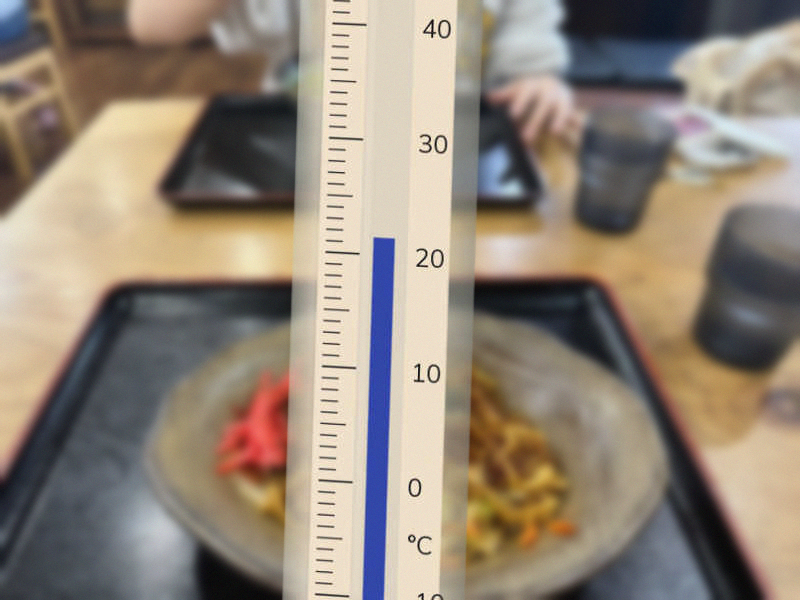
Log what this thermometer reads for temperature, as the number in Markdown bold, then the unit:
**21.5** °C
